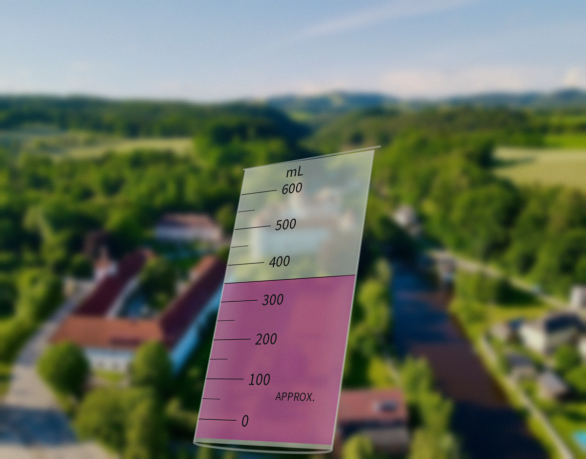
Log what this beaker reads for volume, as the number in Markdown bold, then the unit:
**350** mL
